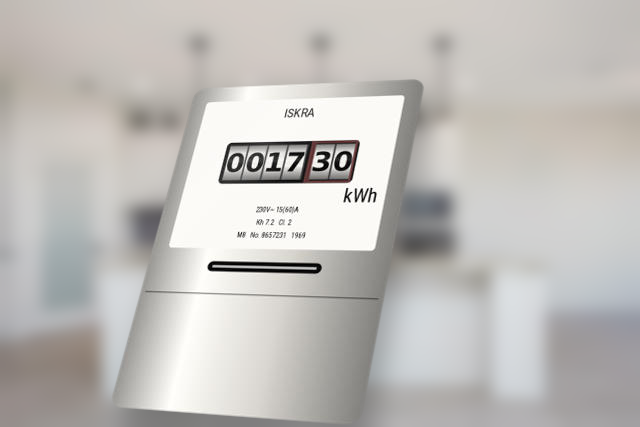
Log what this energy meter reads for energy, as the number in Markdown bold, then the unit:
**17.30** kWh
